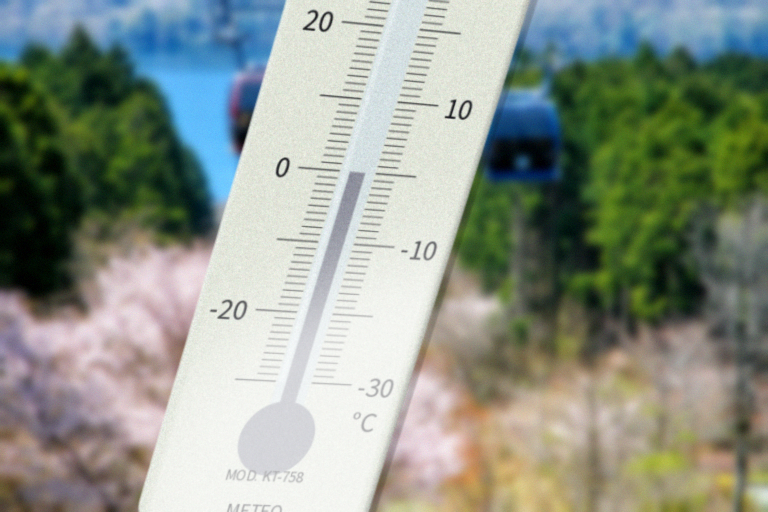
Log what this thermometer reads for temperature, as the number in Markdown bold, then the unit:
**0** °C
